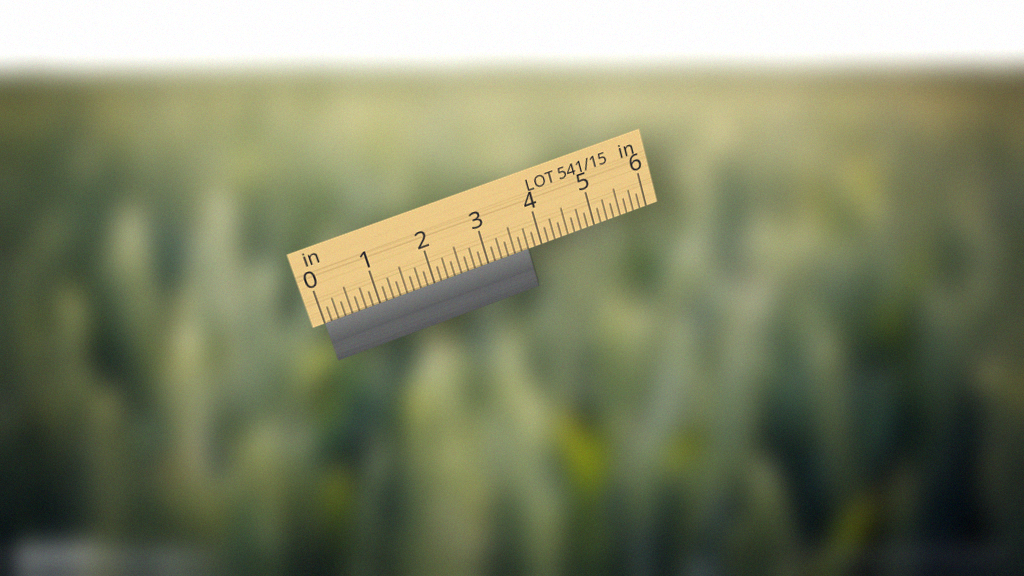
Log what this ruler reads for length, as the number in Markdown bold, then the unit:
**3.75** in
